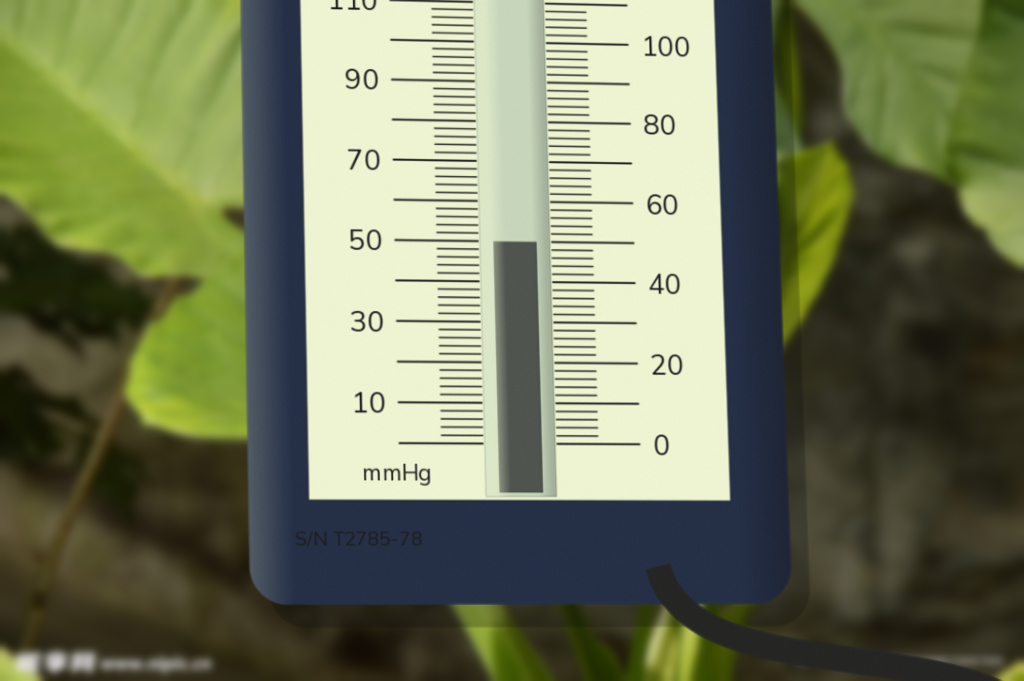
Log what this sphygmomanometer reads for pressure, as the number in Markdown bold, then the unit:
**50** mmHg
